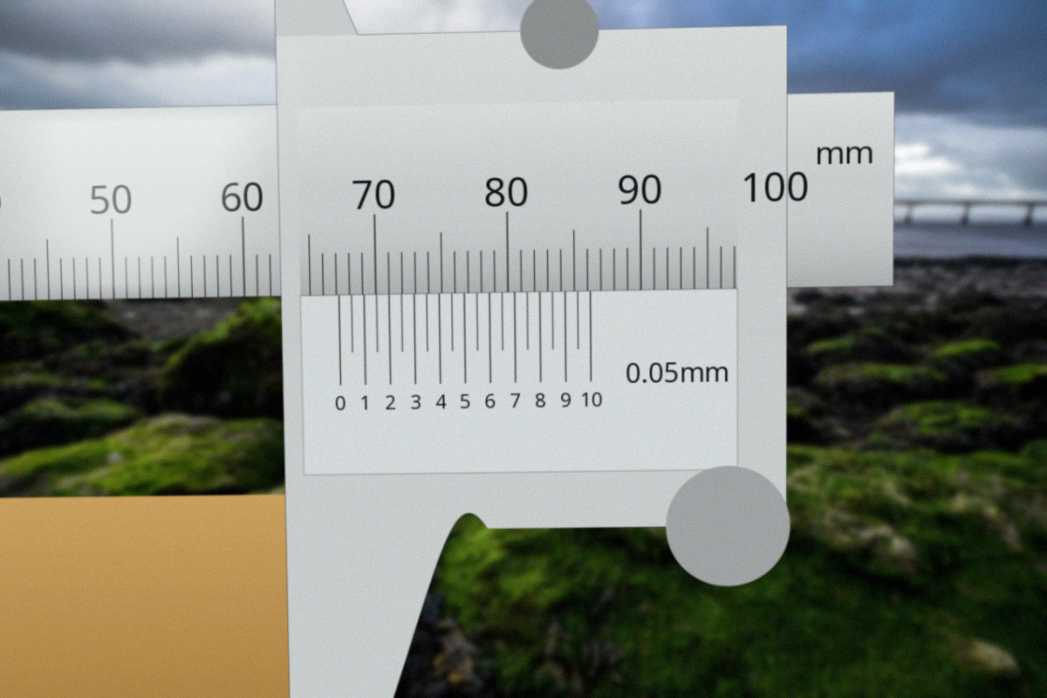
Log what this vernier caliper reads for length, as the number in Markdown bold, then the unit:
**67.2** mm
